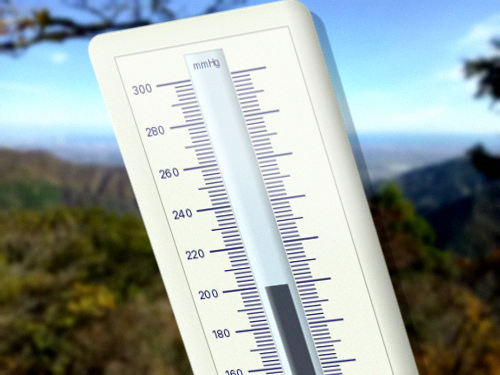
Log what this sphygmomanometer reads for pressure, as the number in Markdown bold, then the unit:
**200** mmHg
